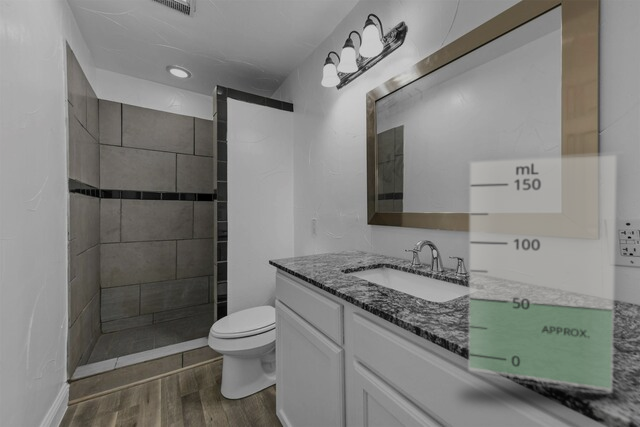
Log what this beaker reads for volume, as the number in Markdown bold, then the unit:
**50** mL
